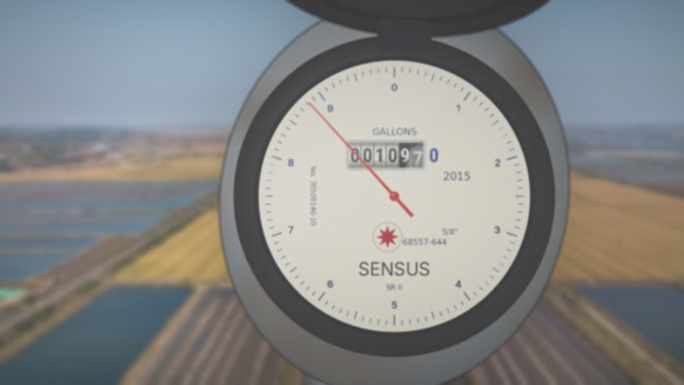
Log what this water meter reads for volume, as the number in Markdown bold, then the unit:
**10968.8** gal
